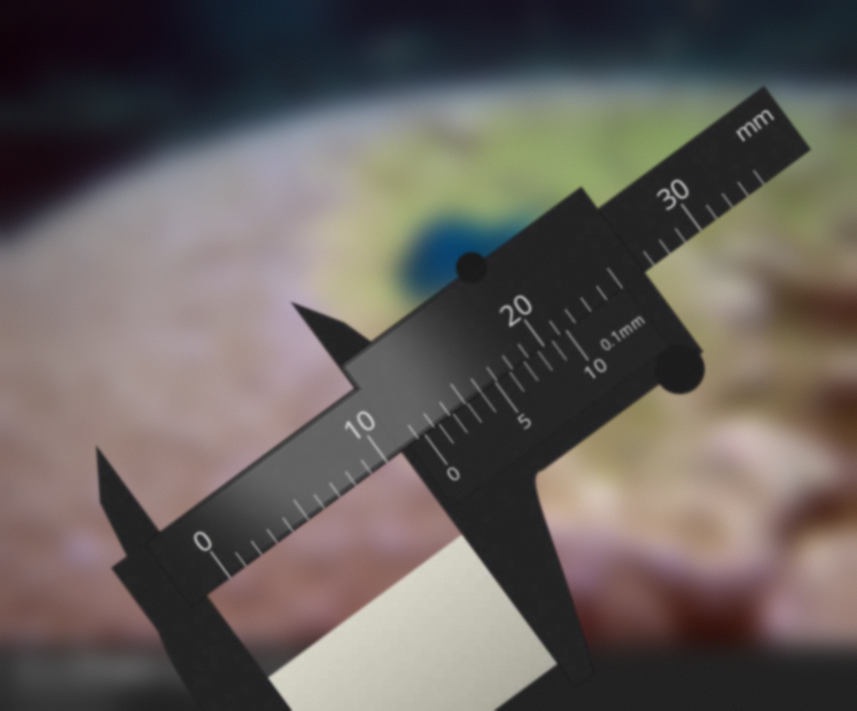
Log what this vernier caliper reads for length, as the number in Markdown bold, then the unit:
**12.4** mm
